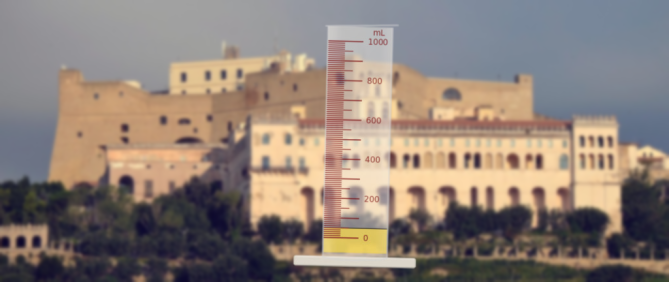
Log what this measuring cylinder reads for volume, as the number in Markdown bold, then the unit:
**50** mL
